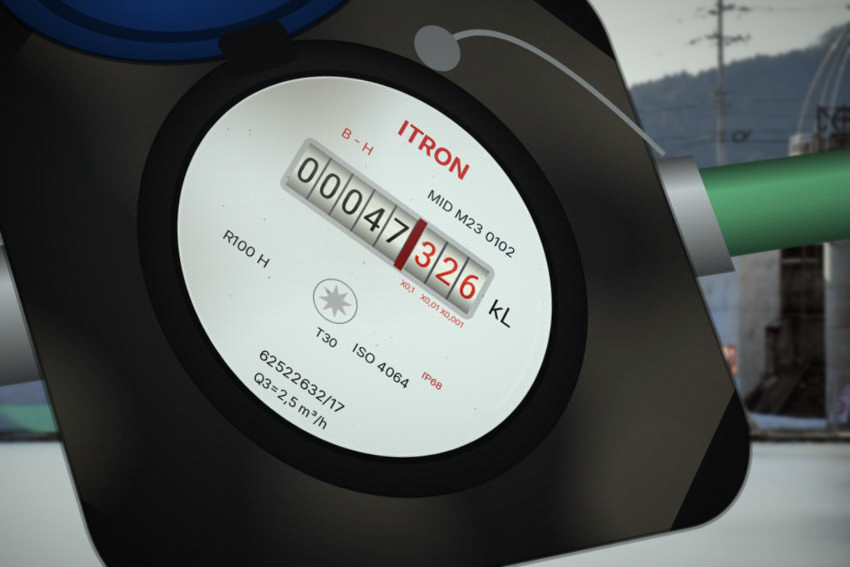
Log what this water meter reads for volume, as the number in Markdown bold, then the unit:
**47.326** kL
